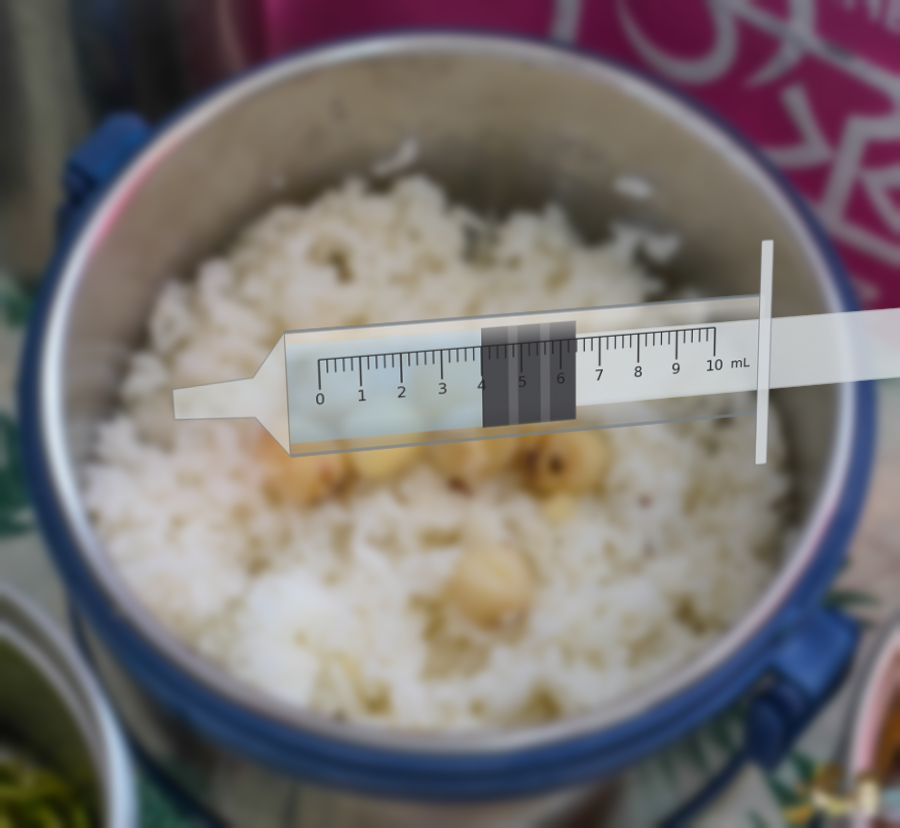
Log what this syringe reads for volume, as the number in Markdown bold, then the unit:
**4** mL
